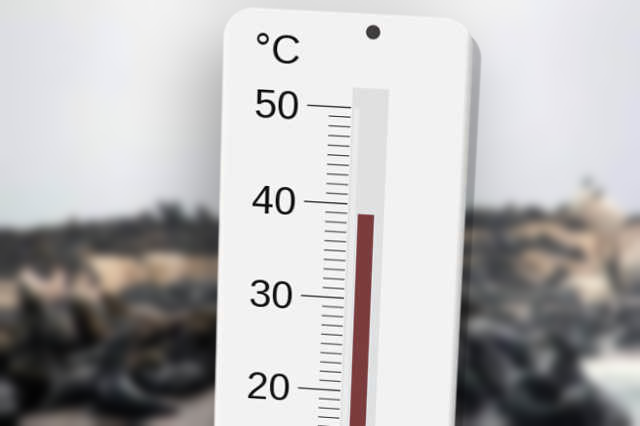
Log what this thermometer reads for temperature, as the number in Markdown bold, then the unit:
**39** °C
